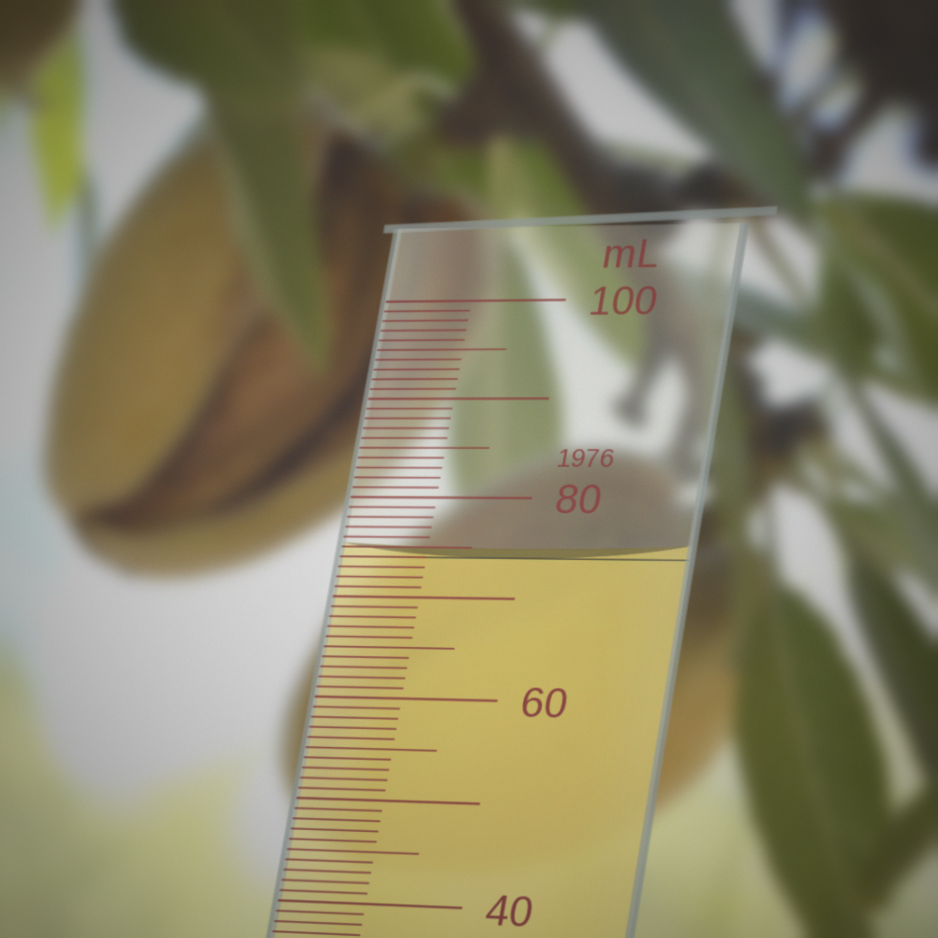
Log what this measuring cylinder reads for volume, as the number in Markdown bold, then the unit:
**74** mL
